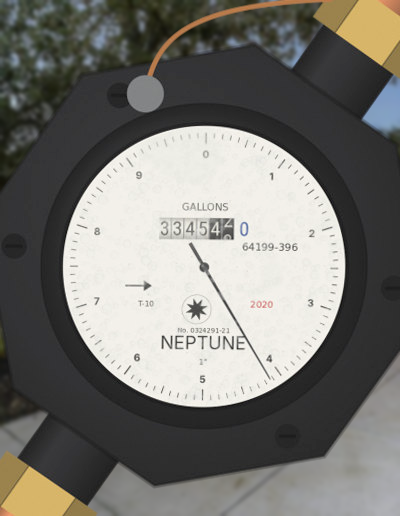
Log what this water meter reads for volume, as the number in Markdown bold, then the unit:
**3345424.1** gal
